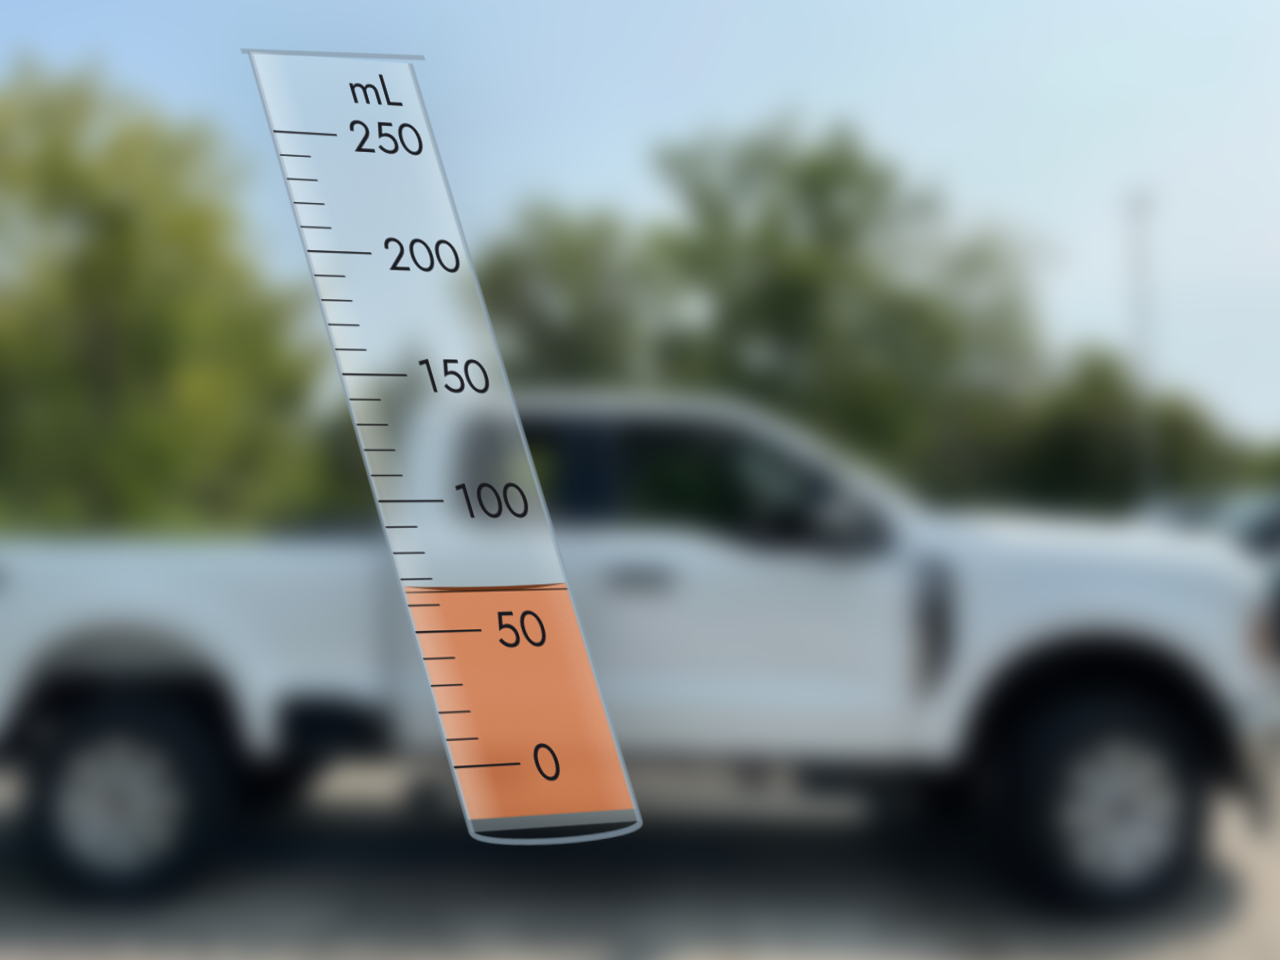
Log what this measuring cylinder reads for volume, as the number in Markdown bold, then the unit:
**65** mL
